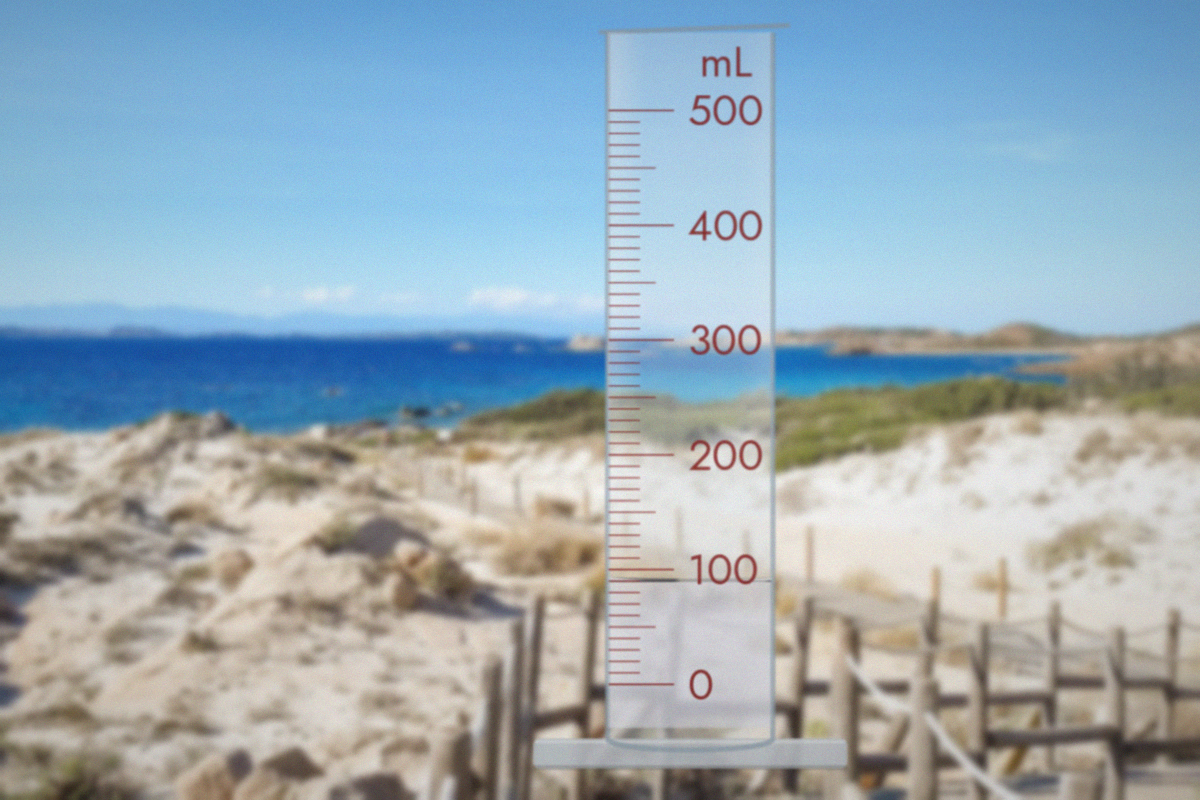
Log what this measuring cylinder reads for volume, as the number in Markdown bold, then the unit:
**90** mL
